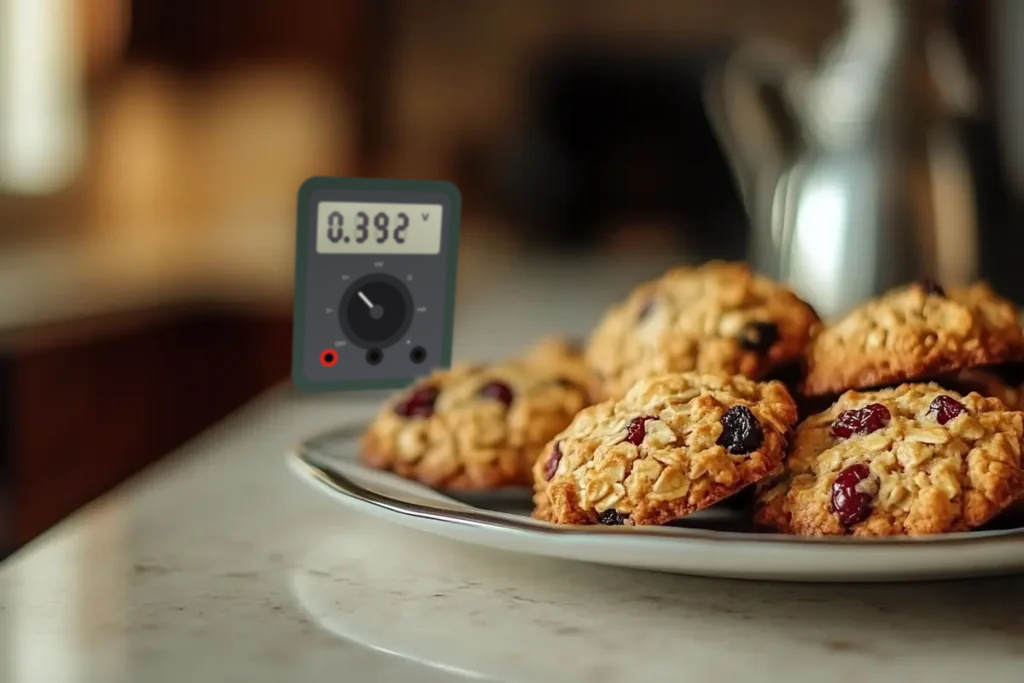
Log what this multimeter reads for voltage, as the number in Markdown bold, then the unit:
**0.392** V
